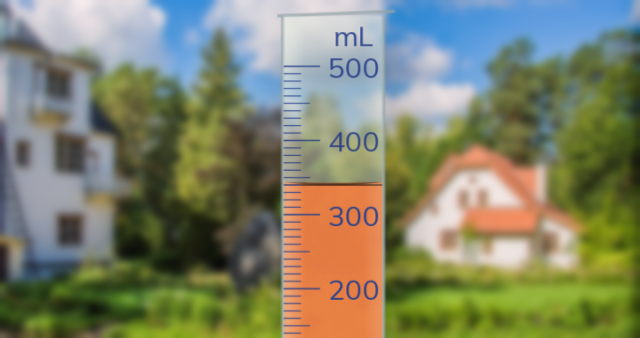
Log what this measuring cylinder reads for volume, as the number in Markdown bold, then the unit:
**340** mL
